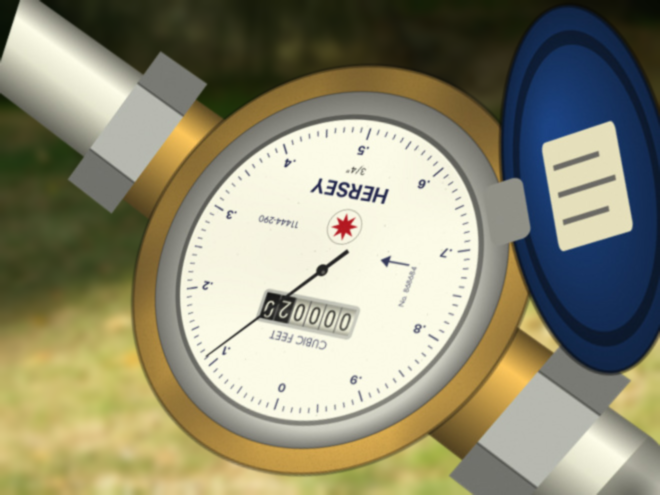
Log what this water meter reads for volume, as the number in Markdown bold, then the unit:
**20.11** ft³
